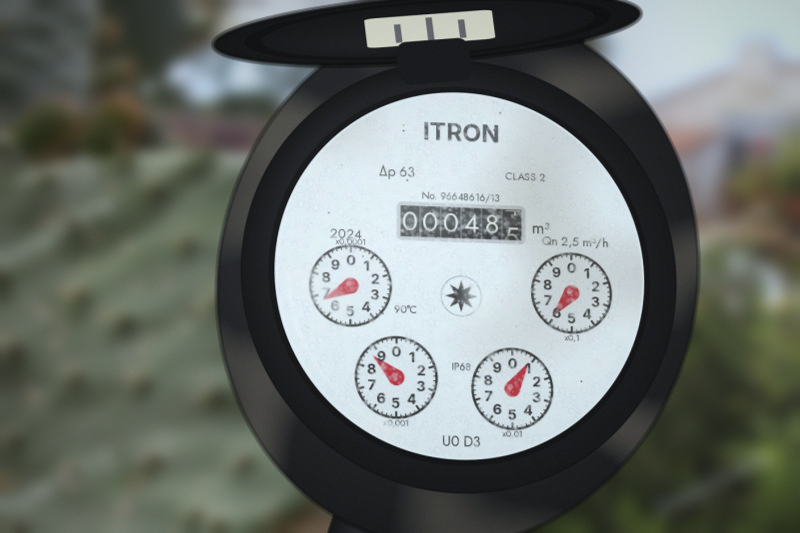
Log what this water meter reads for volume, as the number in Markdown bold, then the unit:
**484.6086** m³
